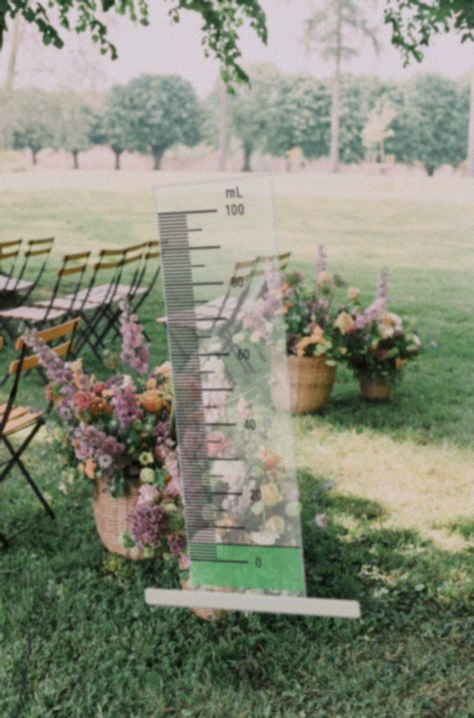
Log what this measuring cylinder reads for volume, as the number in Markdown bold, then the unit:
**5** mL
